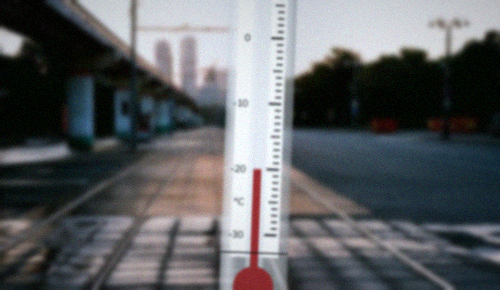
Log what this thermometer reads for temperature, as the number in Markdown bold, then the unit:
**-20** °C
